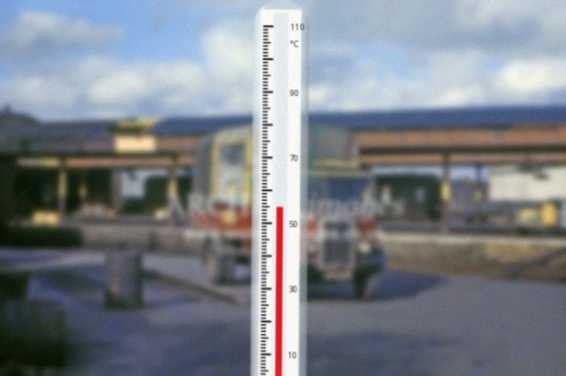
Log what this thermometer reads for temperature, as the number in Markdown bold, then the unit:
**55** °C
